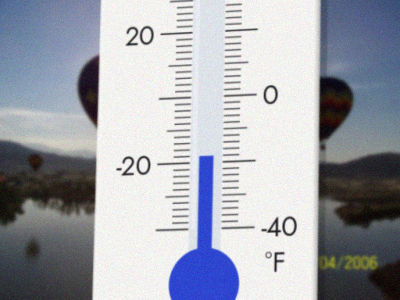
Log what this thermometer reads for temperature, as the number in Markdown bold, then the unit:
**-18** °F
